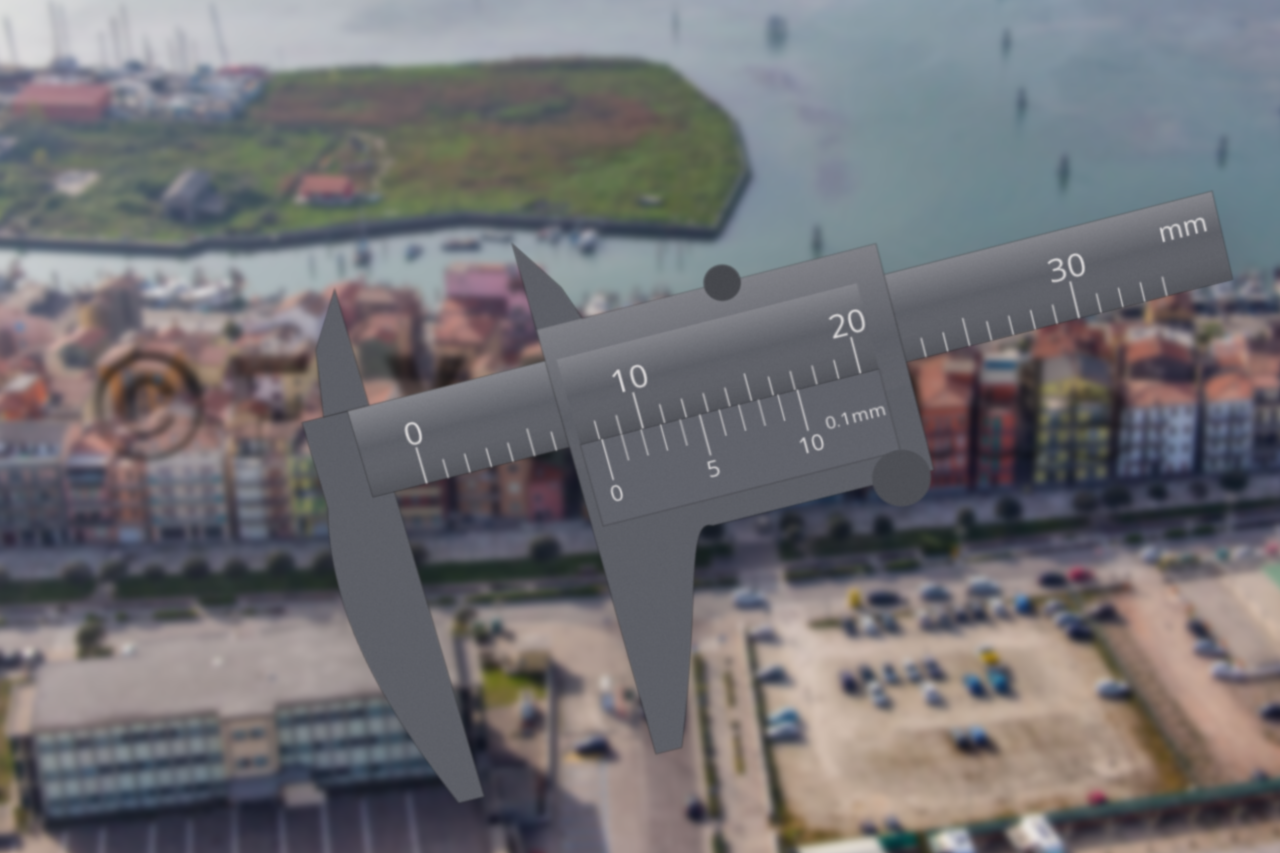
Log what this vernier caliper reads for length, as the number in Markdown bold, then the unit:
**8.1** mm
